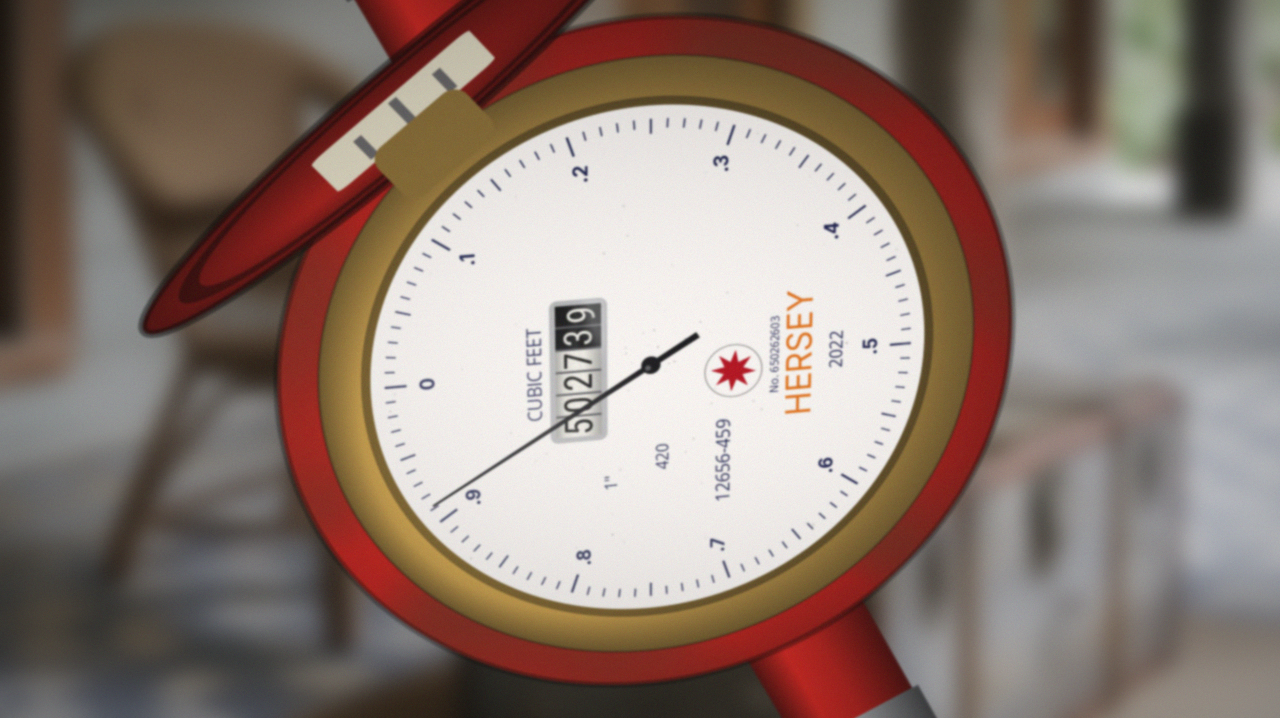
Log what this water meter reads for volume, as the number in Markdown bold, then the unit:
**502738.91** ft³
